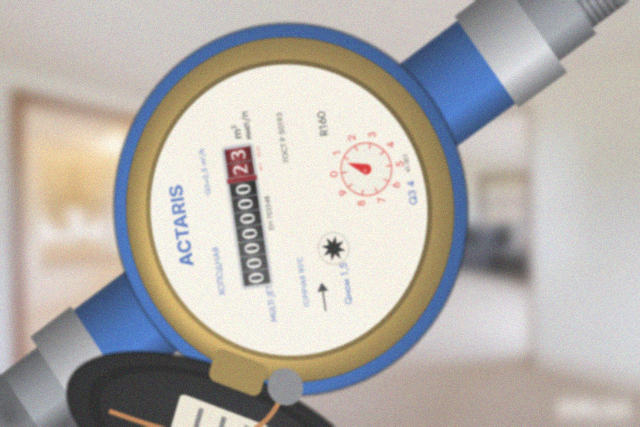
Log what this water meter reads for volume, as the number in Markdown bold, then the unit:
**0.230** m³
